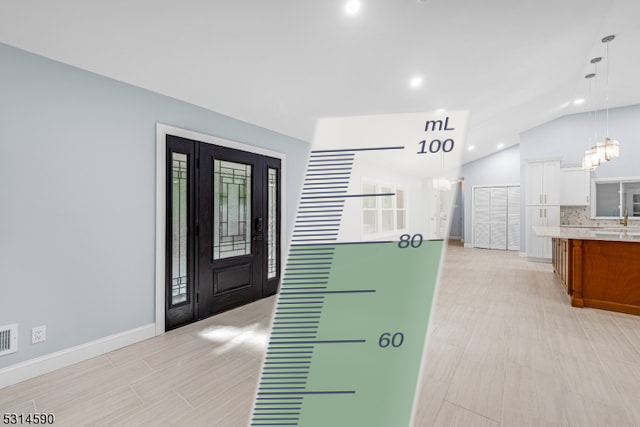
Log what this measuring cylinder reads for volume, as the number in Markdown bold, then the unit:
**80** mL
